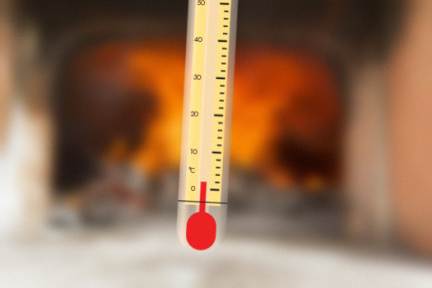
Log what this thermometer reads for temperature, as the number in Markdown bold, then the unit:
**2** °C
